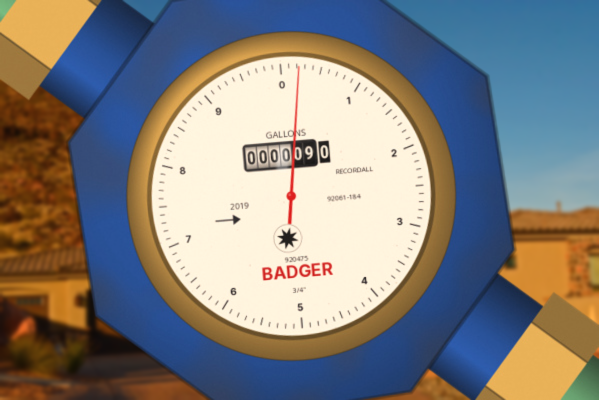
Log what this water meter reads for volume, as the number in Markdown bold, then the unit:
**90.2** gal
